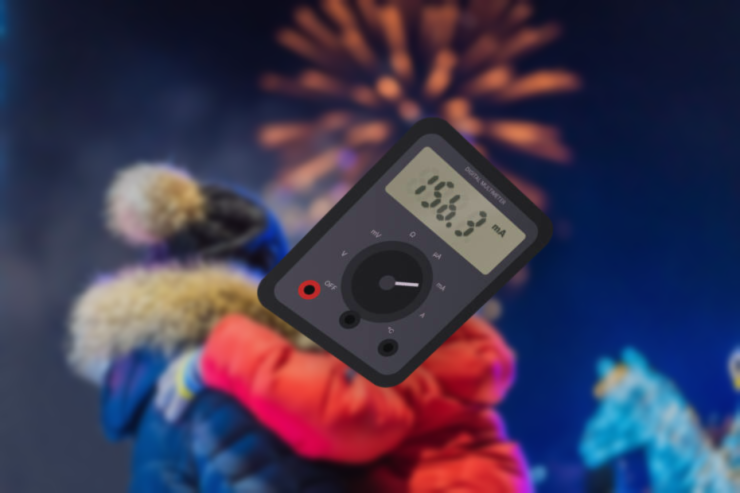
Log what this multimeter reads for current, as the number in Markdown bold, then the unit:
**156.3** mA
